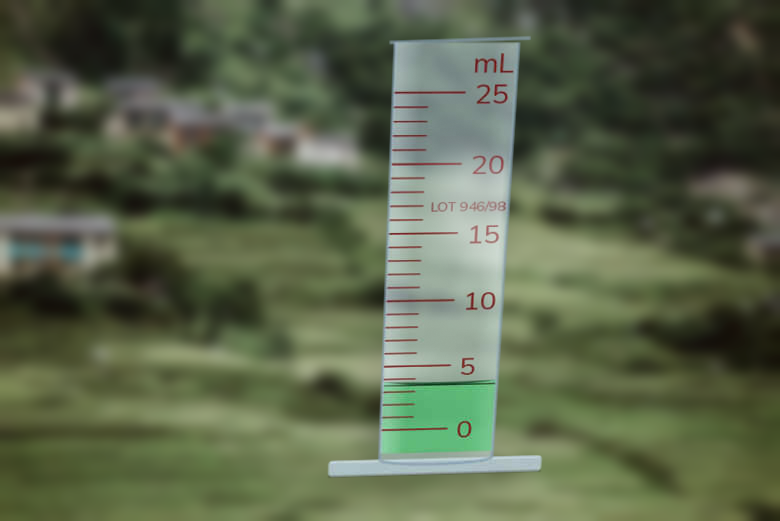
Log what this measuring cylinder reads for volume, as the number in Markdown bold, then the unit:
**3.5** mL
